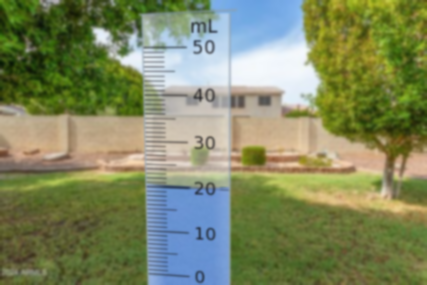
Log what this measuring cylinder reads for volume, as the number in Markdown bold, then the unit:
**20** mL
